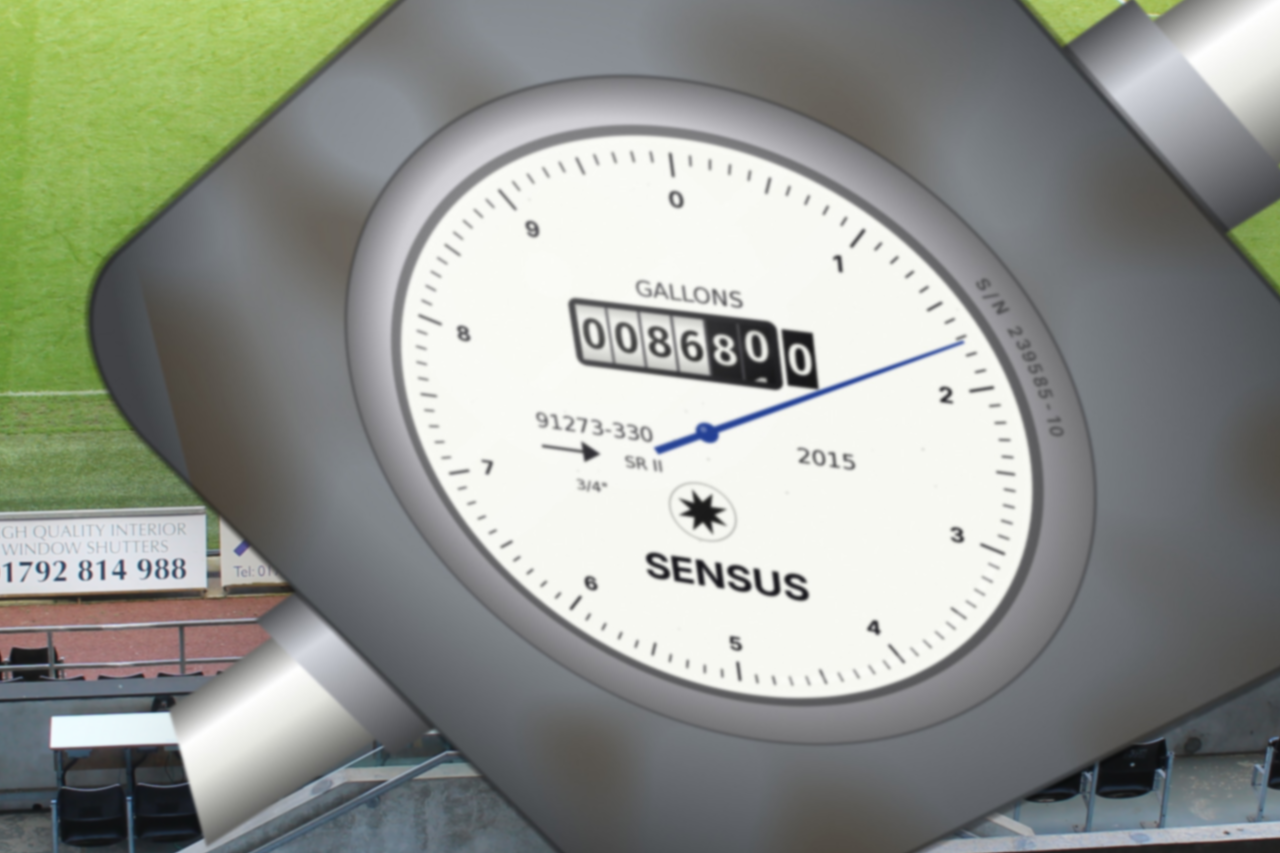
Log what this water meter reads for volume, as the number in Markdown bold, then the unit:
**86801.7** gal
